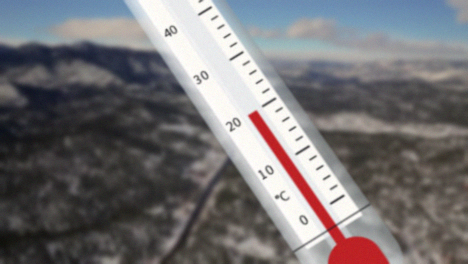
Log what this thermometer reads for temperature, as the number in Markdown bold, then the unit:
**20** °C
